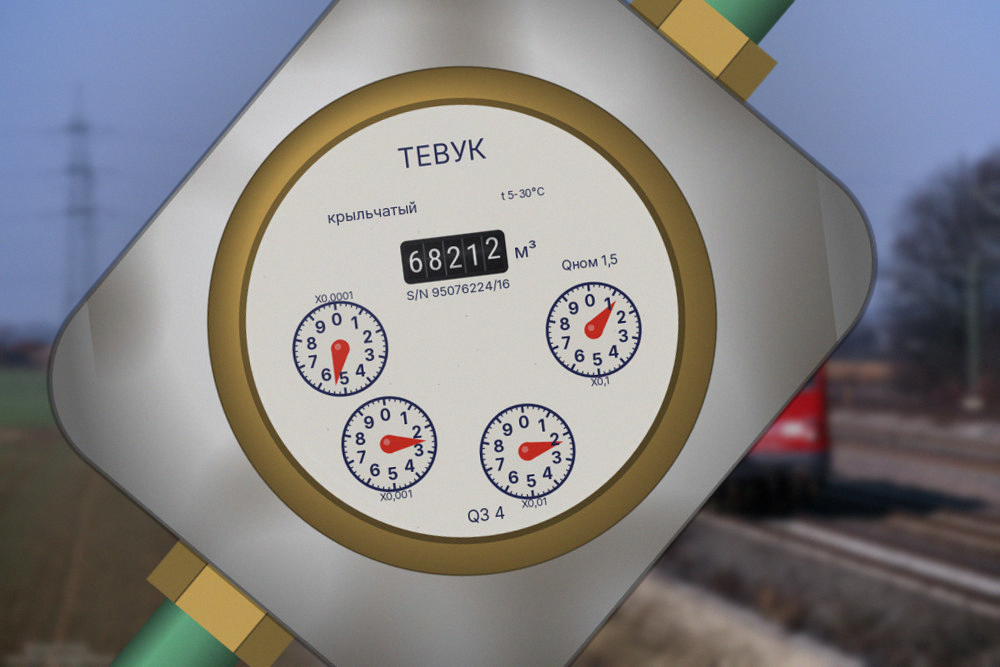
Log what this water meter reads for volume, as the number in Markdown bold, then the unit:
**68212.1225** m³
